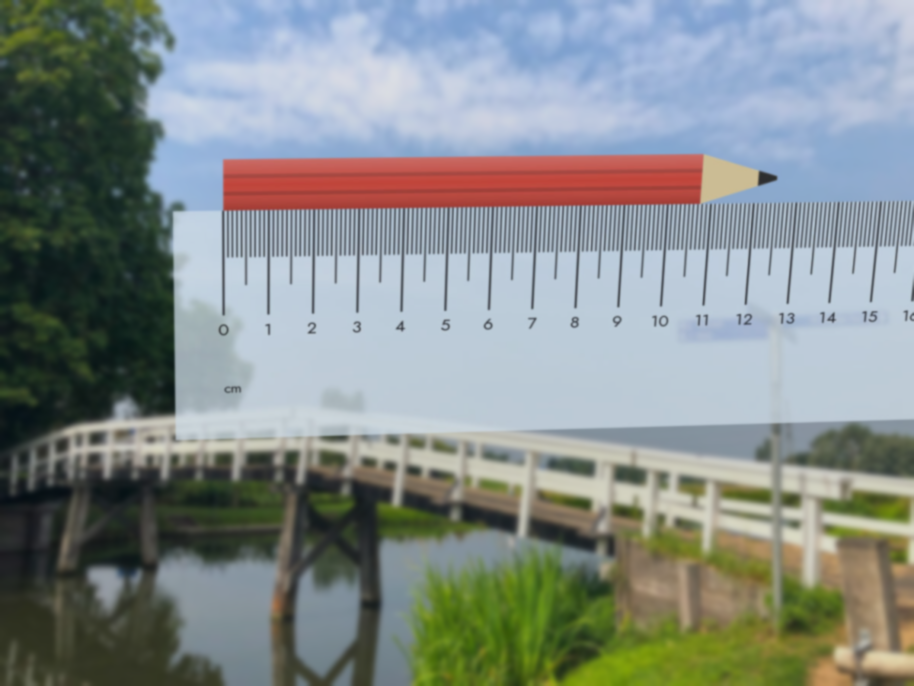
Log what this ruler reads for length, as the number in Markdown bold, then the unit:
**12.5** cm
